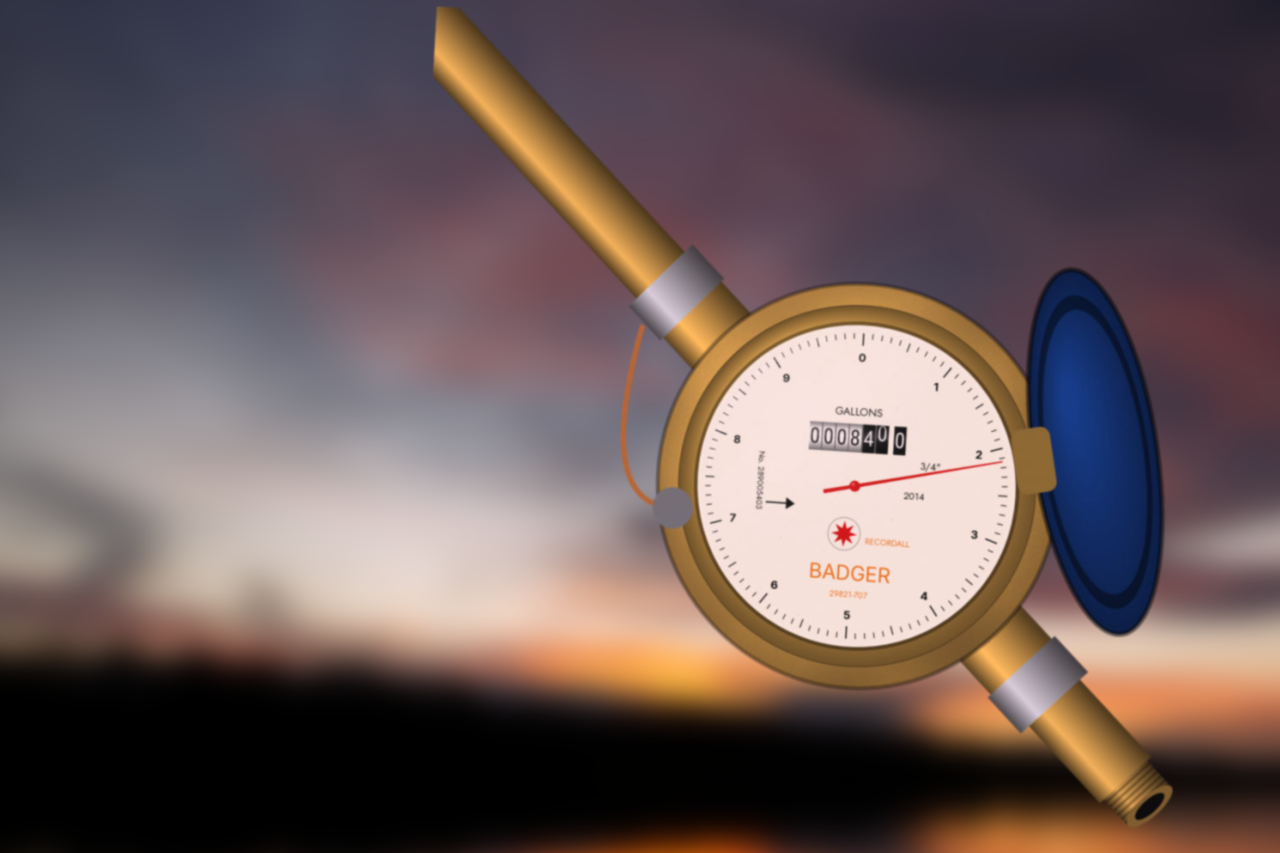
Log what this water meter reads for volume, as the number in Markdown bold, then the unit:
**8402.1** gal
